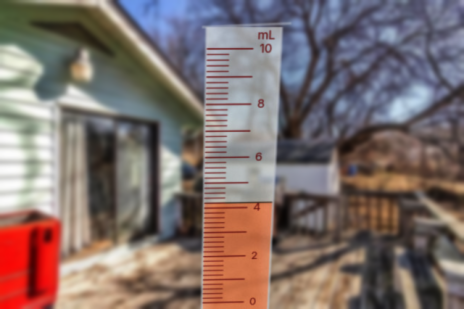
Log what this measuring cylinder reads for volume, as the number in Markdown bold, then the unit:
**4.2** mL
